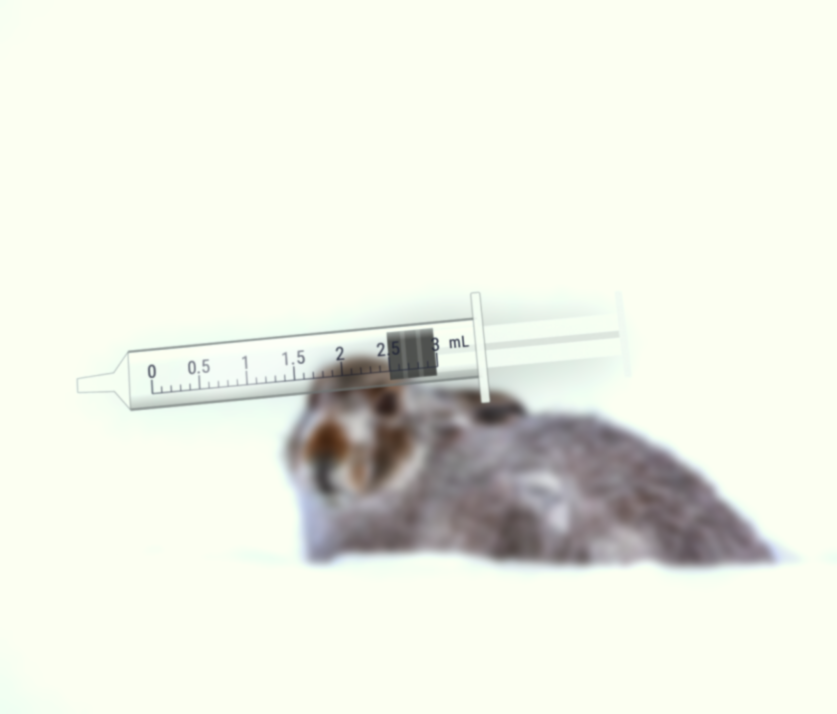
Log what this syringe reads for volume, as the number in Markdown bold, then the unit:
**2.5** mL
